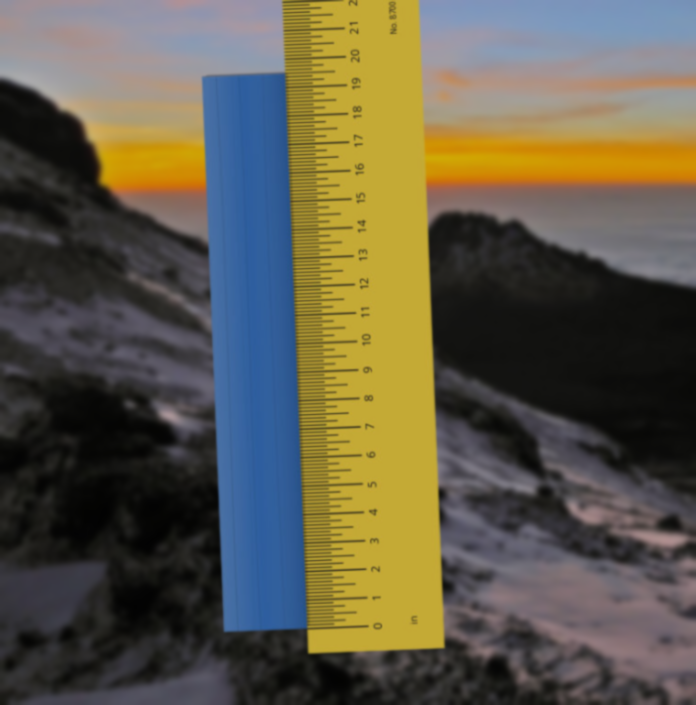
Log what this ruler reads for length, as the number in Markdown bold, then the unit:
**19.5** in
